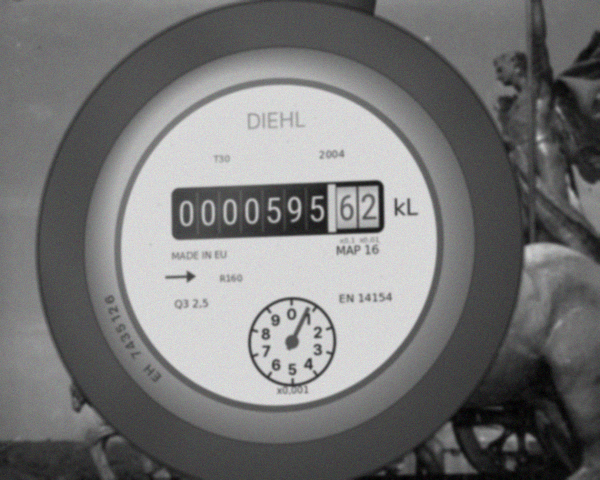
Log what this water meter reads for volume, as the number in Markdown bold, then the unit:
**595.620** kL
